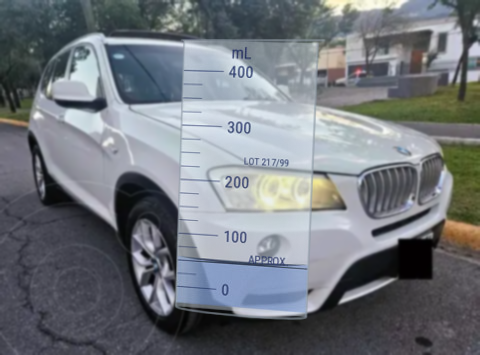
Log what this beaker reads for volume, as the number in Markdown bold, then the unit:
**50** mL
